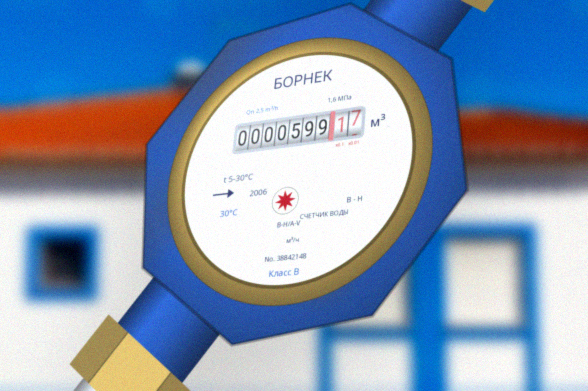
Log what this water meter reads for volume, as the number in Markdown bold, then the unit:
**599.17** m³
